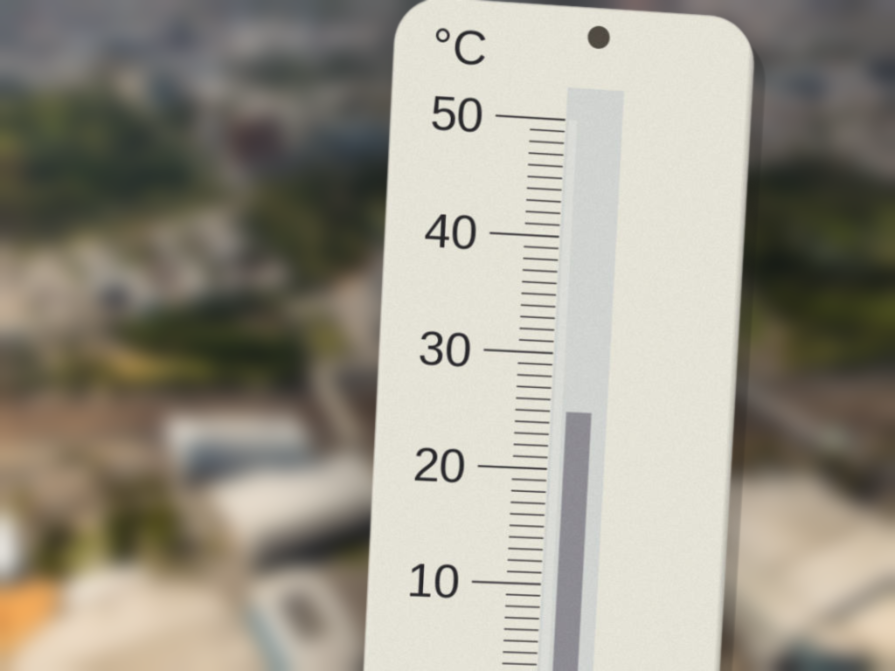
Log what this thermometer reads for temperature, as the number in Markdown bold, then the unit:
**25** °C
